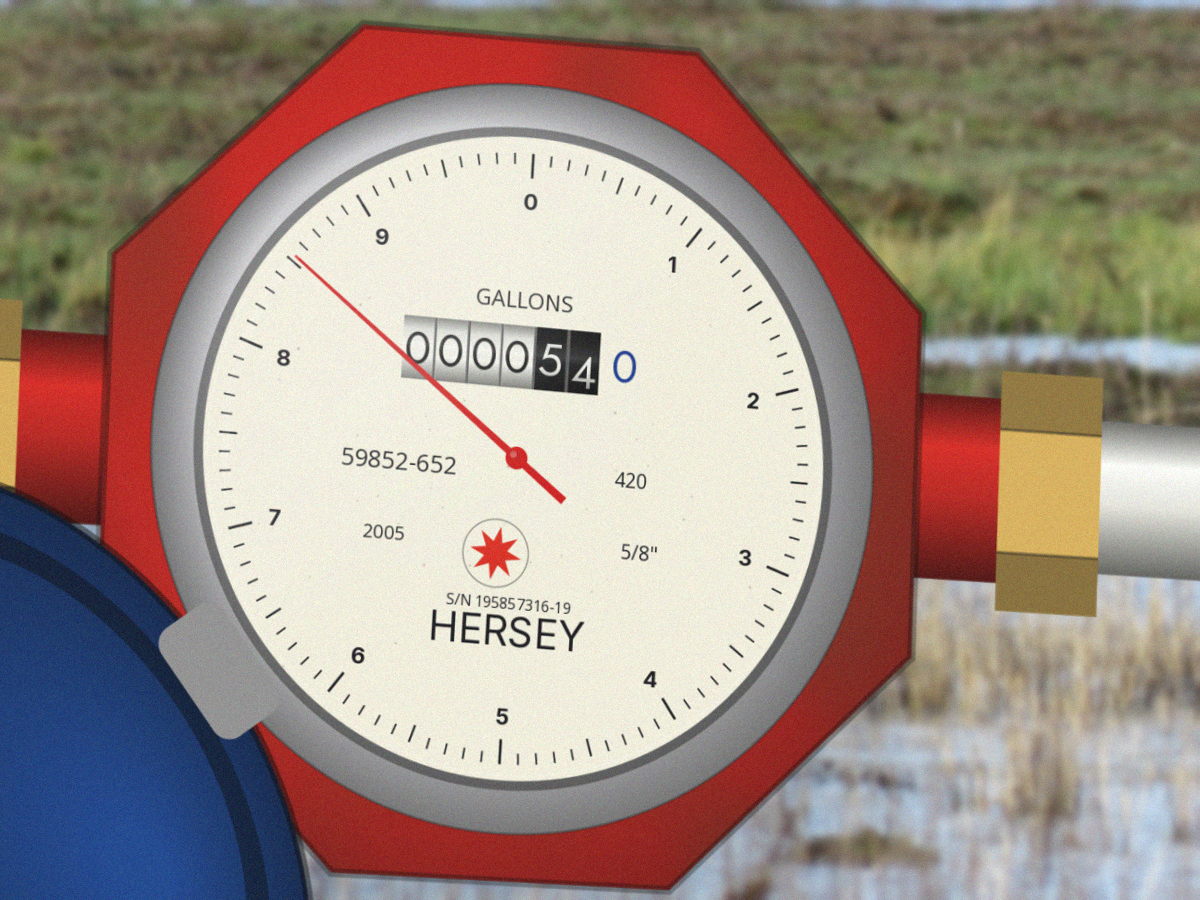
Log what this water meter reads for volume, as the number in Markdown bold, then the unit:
**538.5** gal
